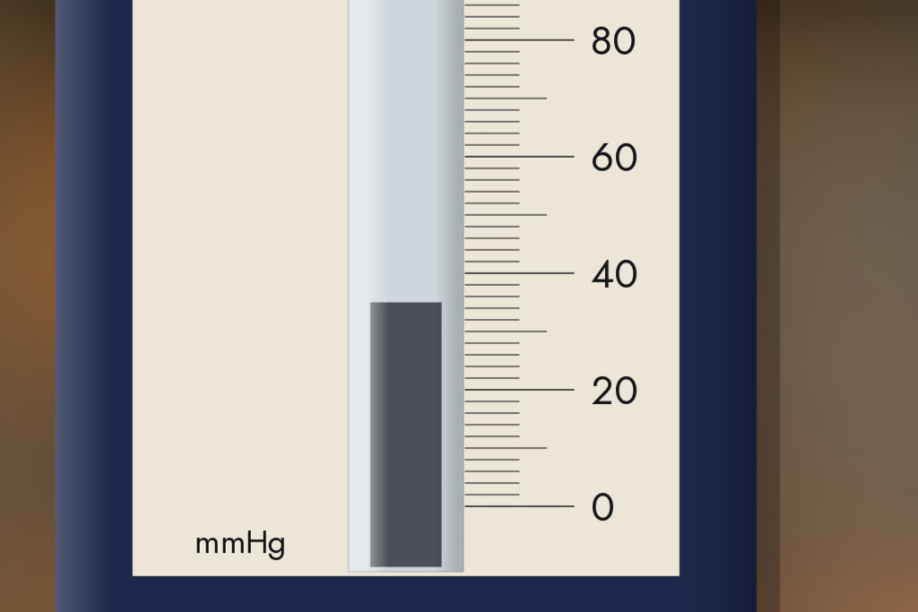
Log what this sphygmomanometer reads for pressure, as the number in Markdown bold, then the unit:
**35** mmHg
